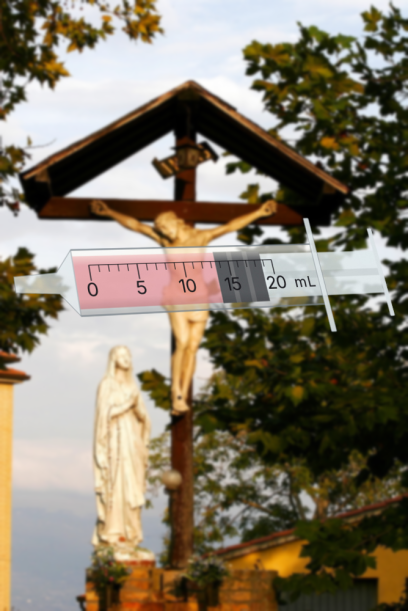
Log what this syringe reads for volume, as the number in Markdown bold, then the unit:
**13.5** mL
